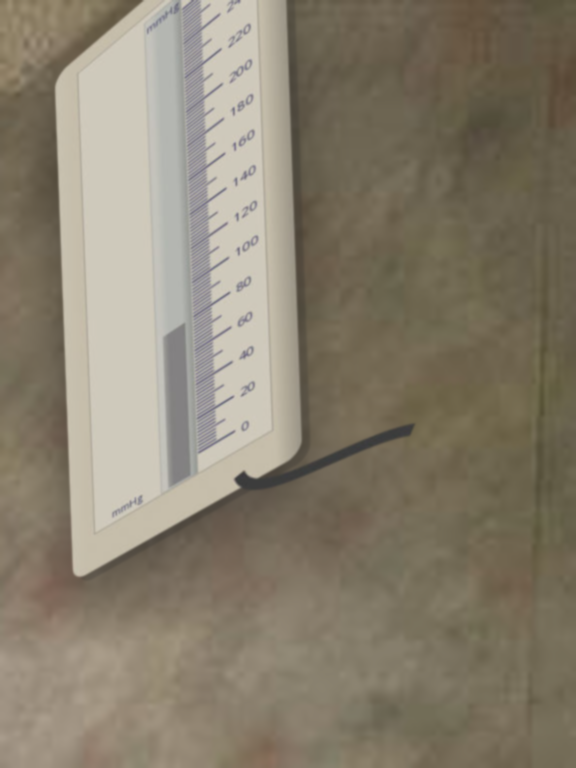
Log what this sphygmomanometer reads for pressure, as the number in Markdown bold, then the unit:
**80** mmHg
